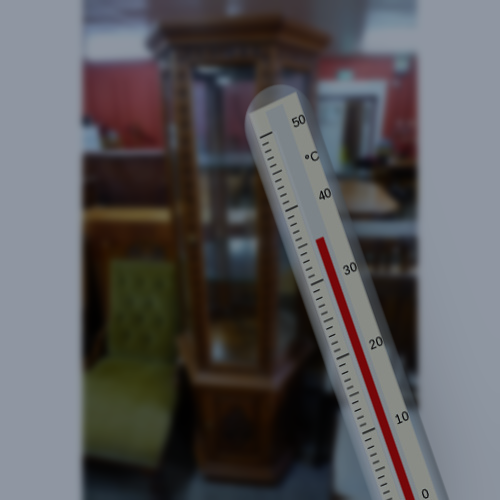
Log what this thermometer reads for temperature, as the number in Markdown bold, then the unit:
**35** °C
